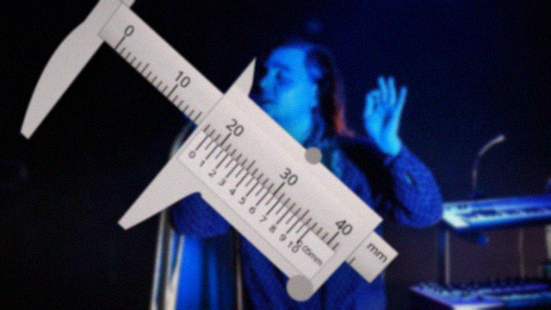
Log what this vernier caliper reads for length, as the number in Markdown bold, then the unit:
**17.8** mm
